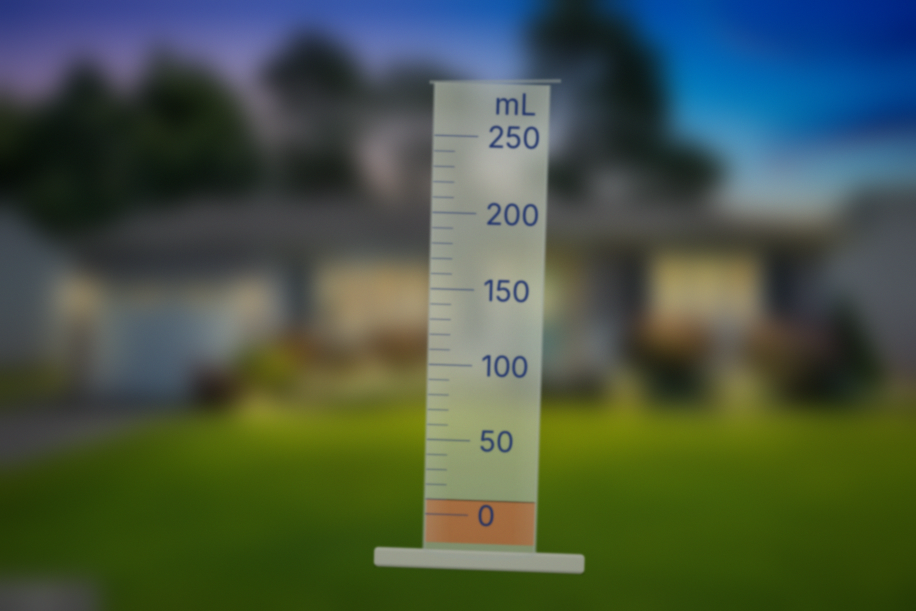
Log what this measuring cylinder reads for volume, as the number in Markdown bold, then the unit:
**10** mL
